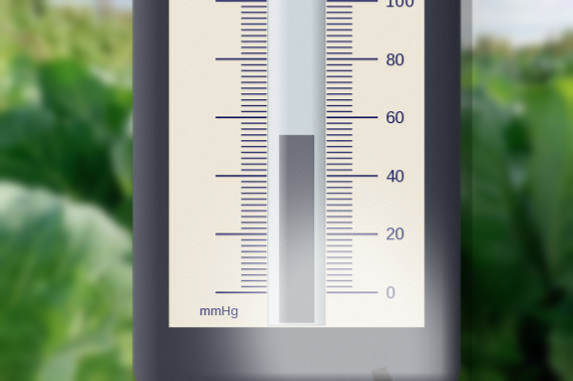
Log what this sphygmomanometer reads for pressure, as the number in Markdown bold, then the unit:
**54** mmHg
